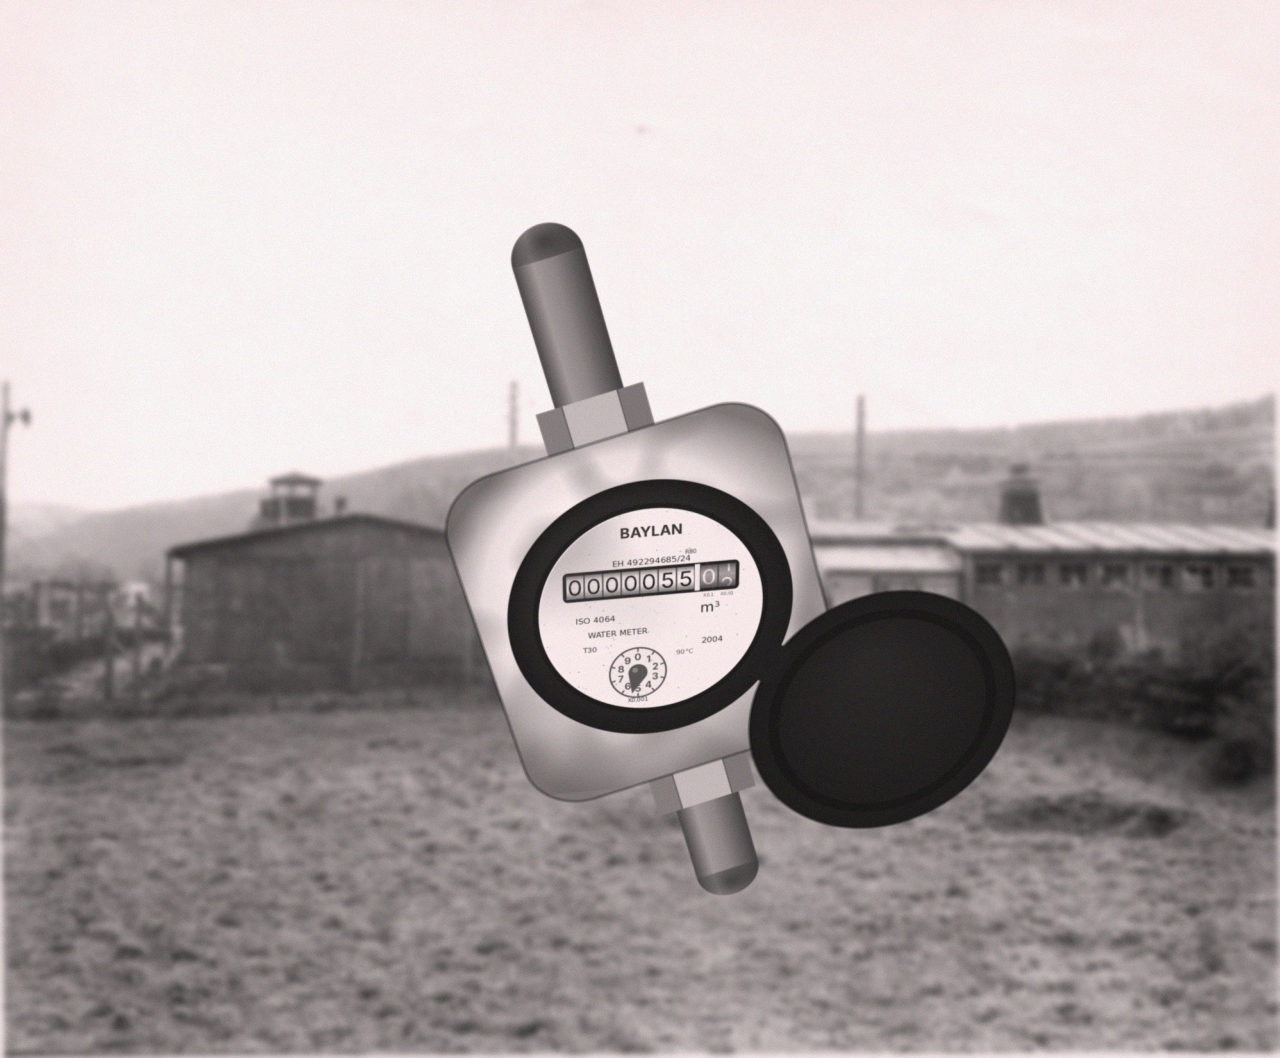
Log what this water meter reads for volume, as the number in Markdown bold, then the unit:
**55.015** m³
